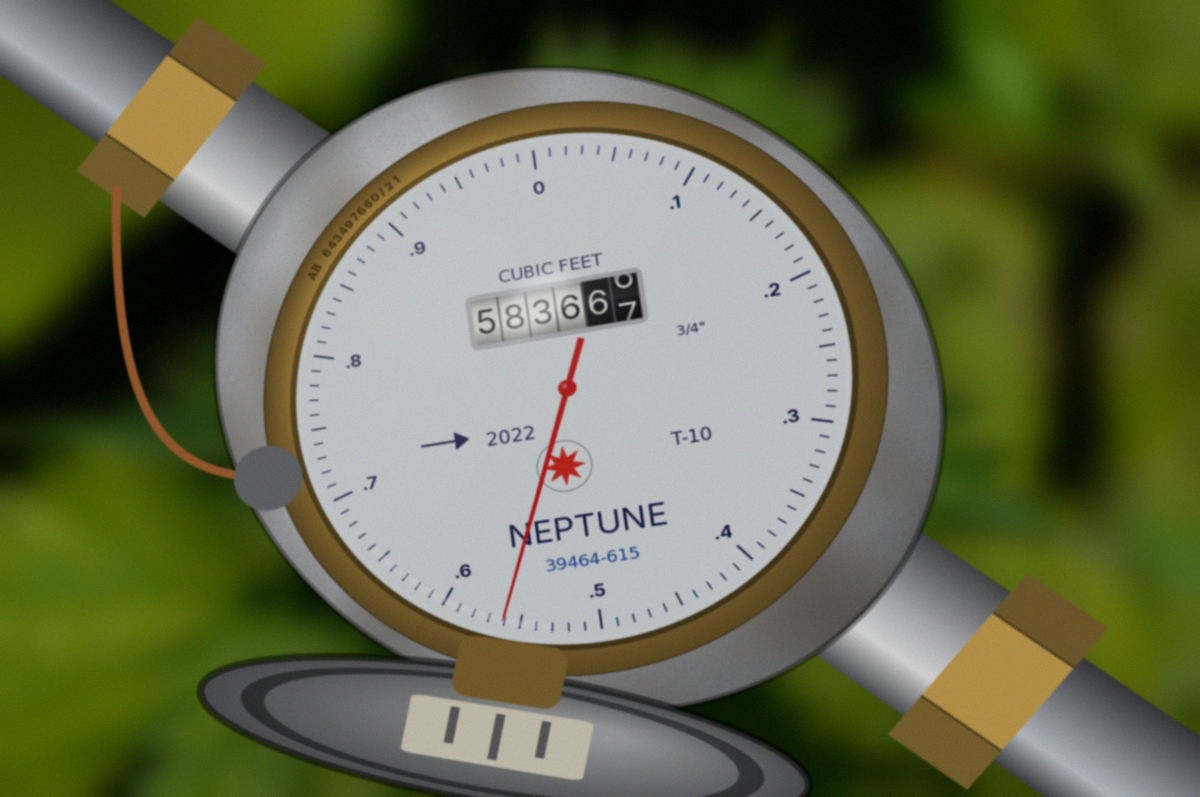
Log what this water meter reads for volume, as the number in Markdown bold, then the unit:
**583666.56** ft³
